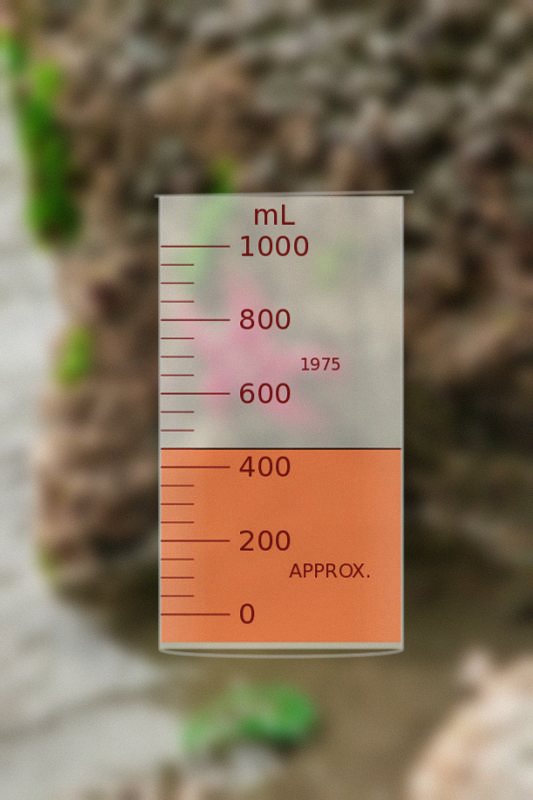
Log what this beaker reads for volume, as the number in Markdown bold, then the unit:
**450** mL
